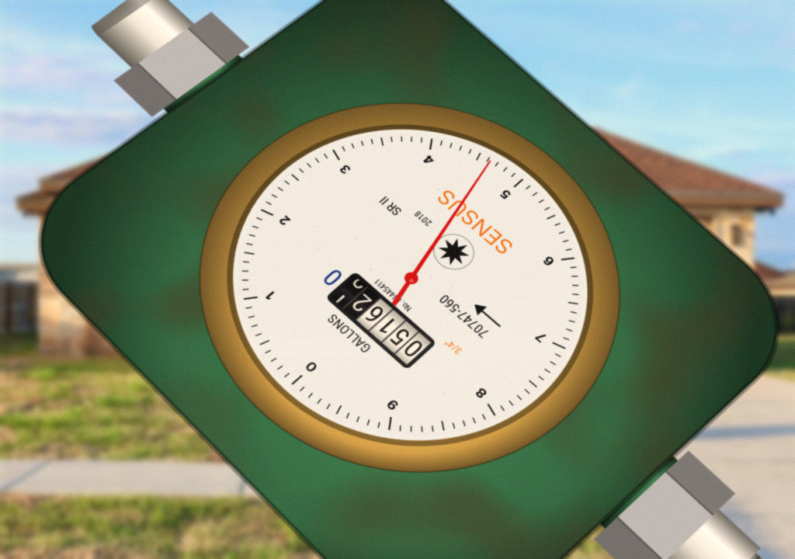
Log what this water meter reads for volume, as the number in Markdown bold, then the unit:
**516214.6** gal
